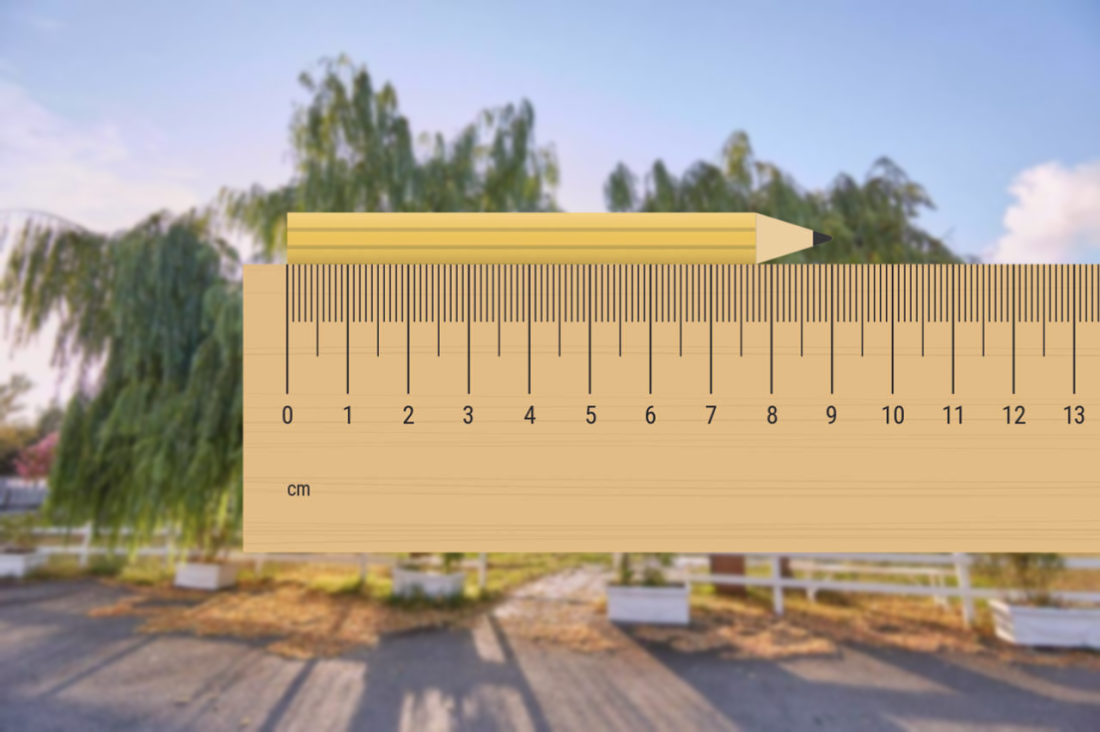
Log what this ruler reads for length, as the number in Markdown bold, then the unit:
**9** cm
